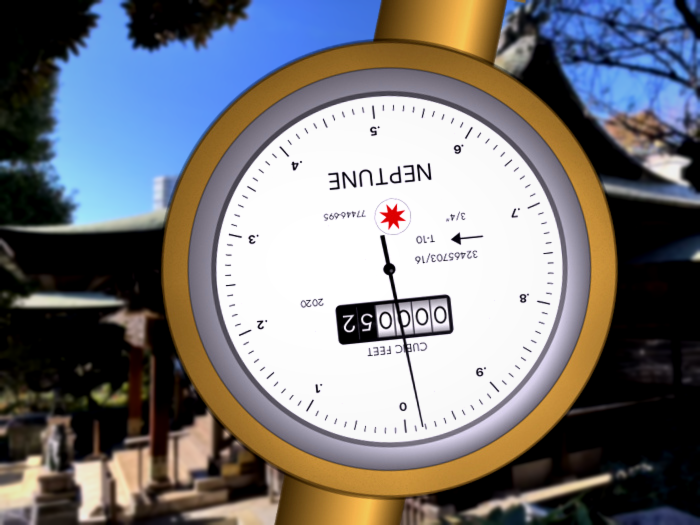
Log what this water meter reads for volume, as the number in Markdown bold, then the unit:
**51.98** ft³
